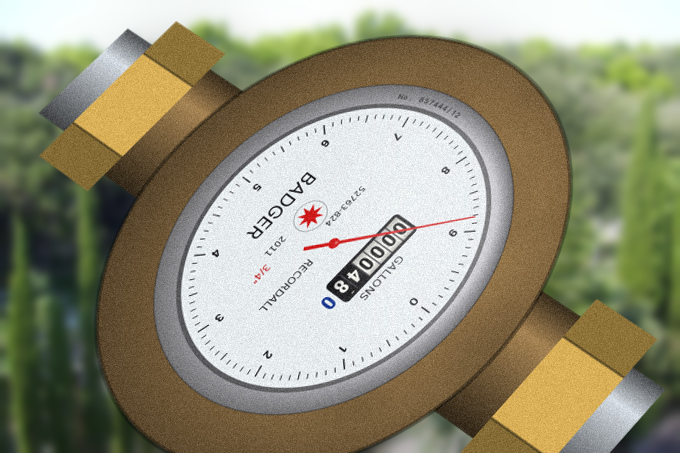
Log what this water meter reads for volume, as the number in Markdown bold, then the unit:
**478.8** gal
